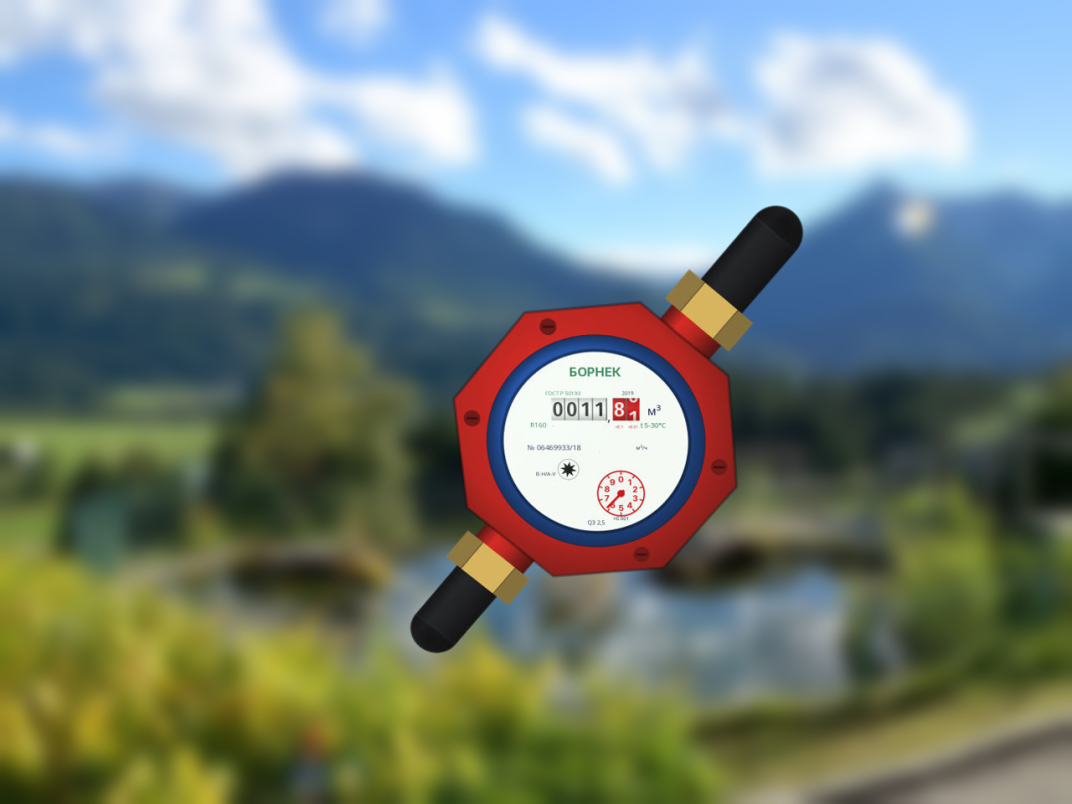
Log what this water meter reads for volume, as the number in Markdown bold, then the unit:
**11.806** m³
